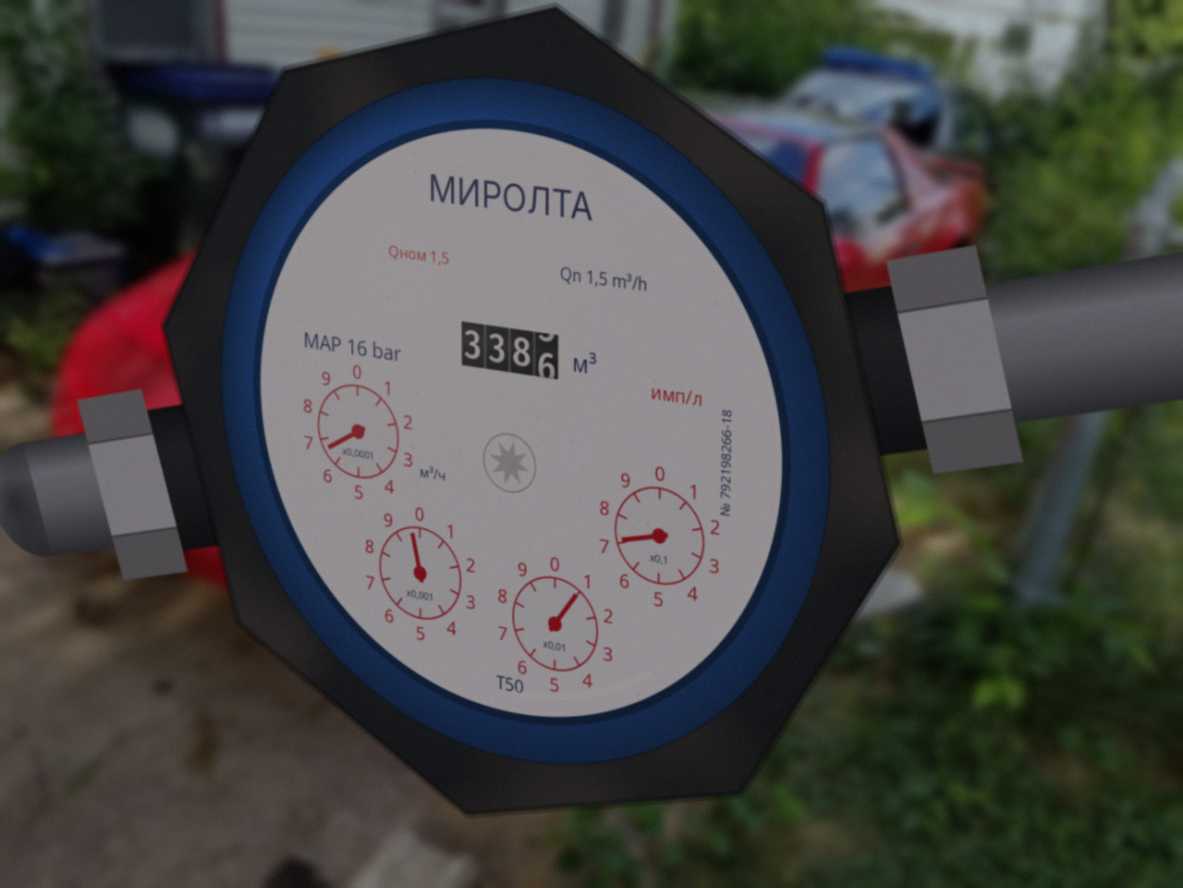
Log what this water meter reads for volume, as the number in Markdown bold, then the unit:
**3385.7096** m³
